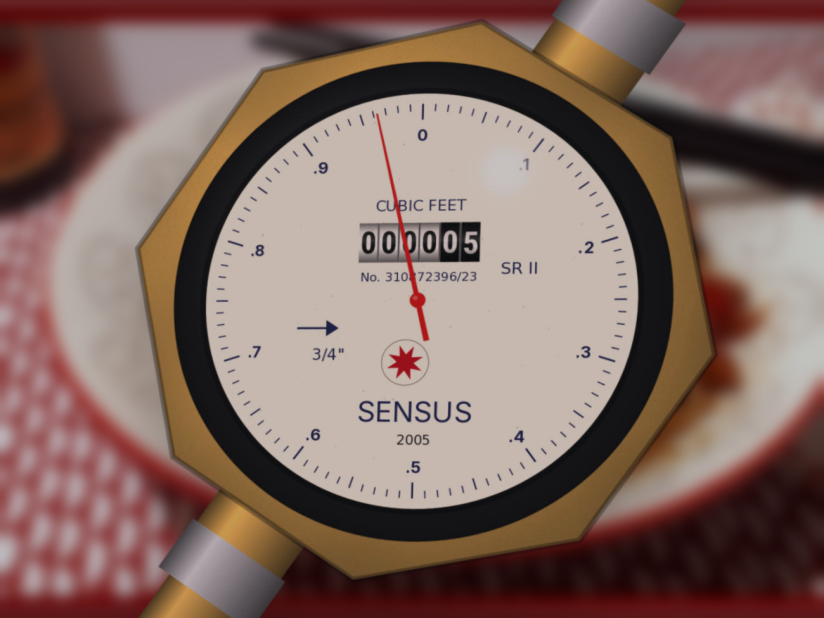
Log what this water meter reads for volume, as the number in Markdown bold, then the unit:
**4.96** ft³
